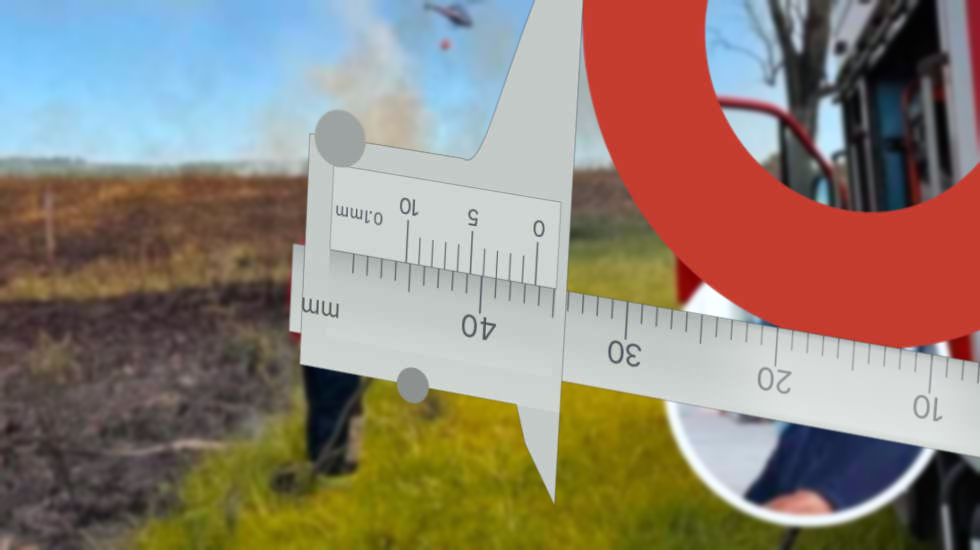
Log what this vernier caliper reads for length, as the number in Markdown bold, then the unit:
**36.3** mm
